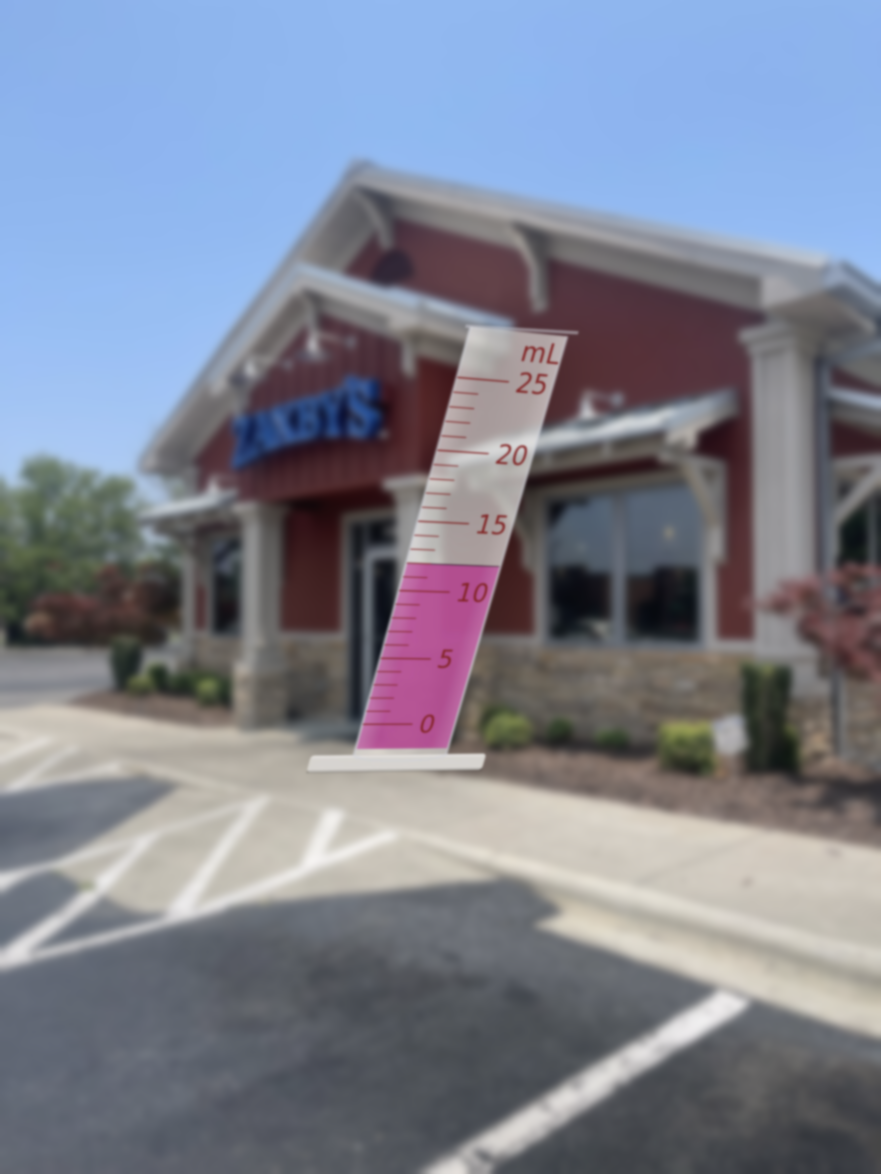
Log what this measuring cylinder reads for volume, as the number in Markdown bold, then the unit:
**12** mL
